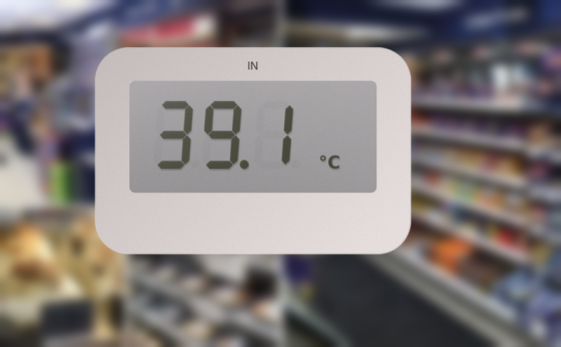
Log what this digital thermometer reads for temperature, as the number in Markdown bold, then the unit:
**39.1** °C
